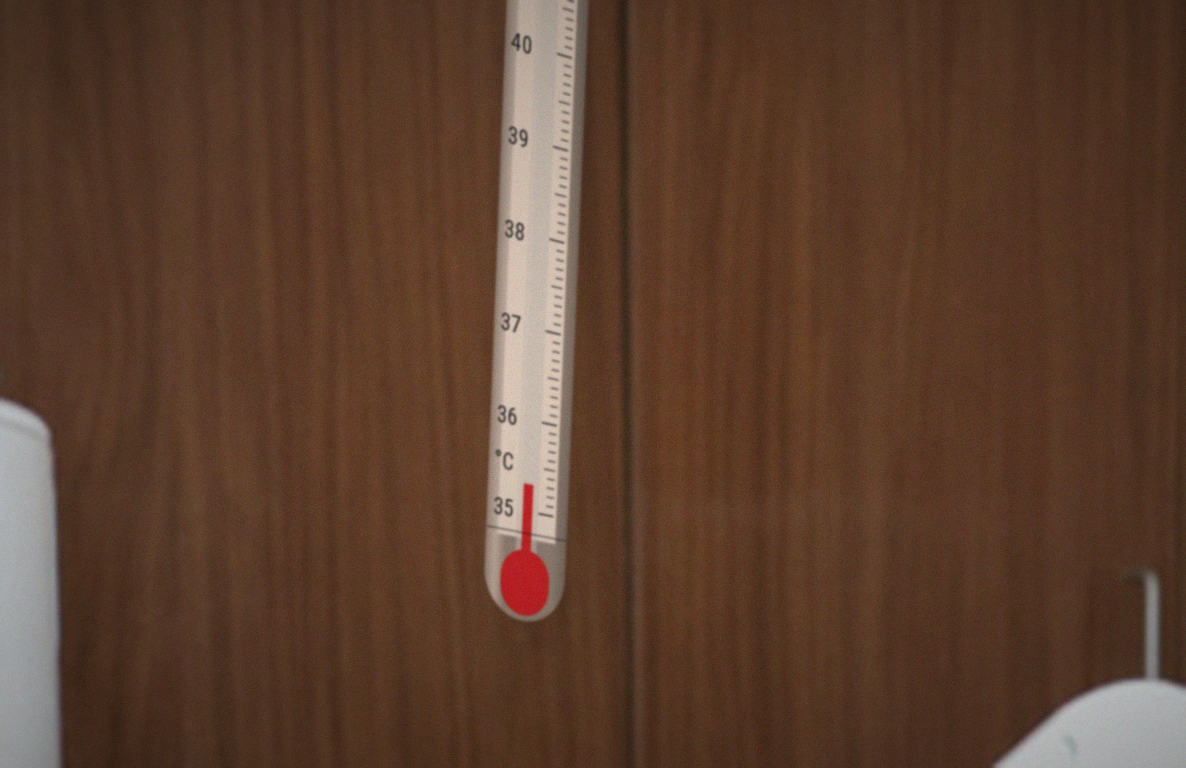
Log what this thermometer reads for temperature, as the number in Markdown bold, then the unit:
**35.3** °C
